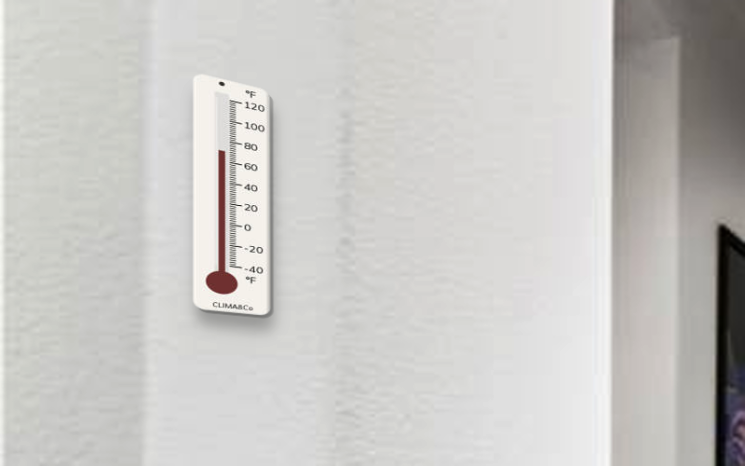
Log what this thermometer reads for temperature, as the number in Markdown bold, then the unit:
**70** °F
